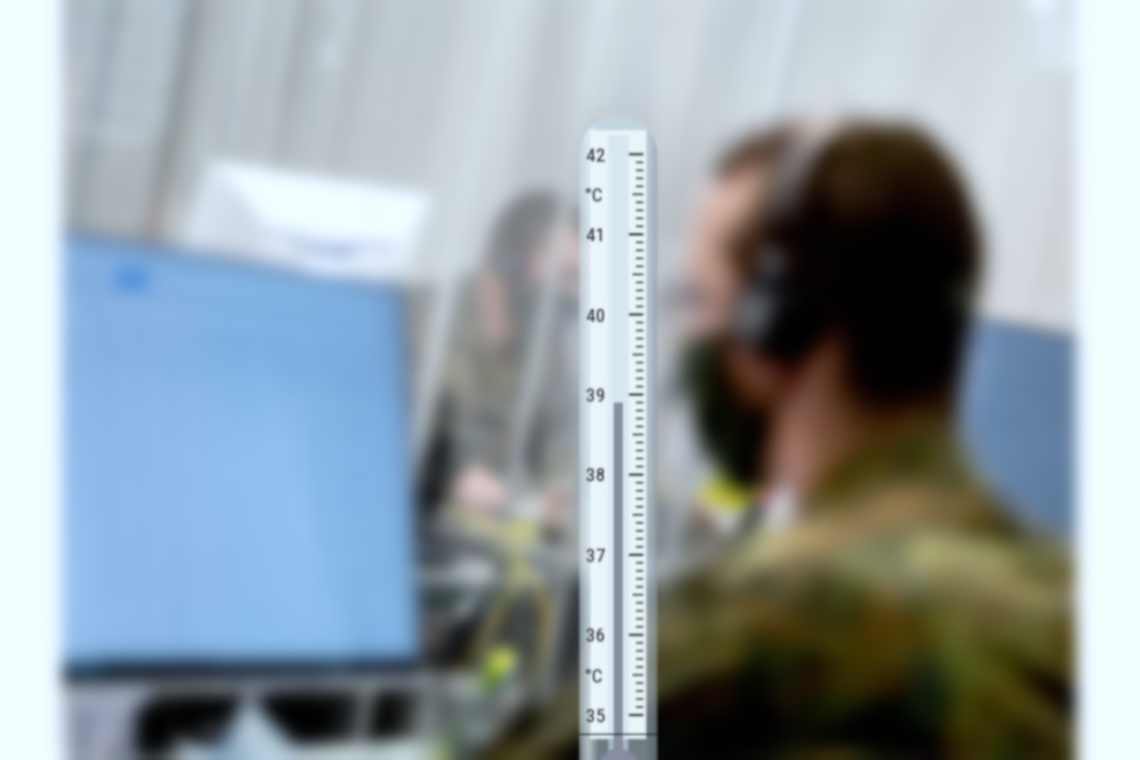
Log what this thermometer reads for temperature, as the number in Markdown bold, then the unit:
**38.9** °C
